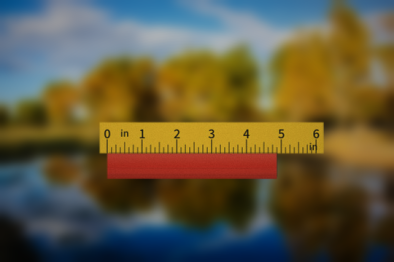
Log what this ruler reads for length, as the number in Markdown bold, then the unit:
**4.875** in
